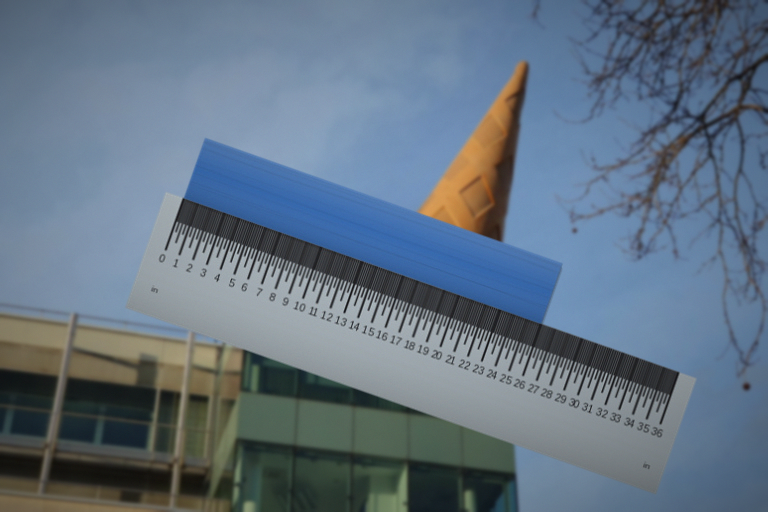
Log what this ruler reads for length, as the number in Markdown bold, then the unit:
**26** in
